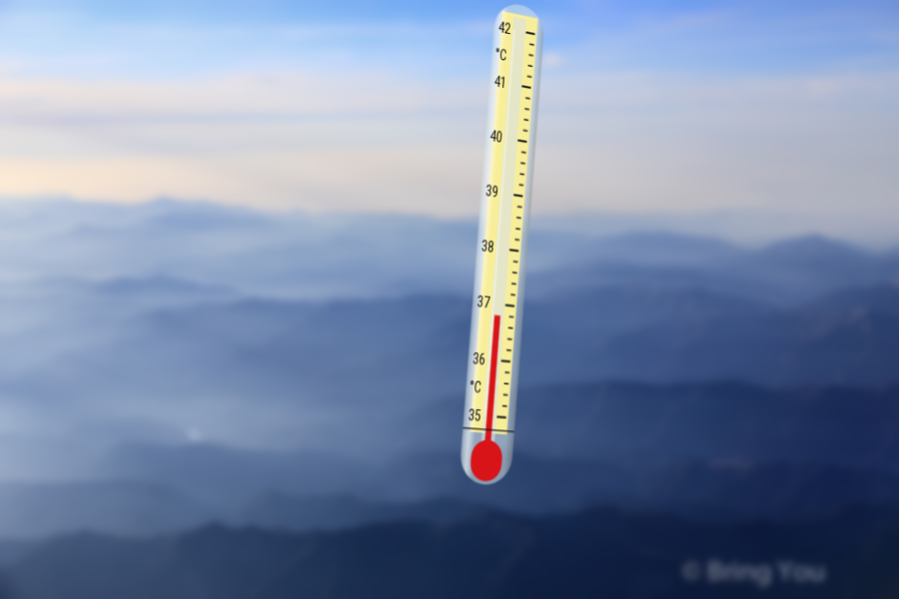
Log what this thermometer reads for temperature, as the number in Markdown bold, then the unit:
**36.8** °C
